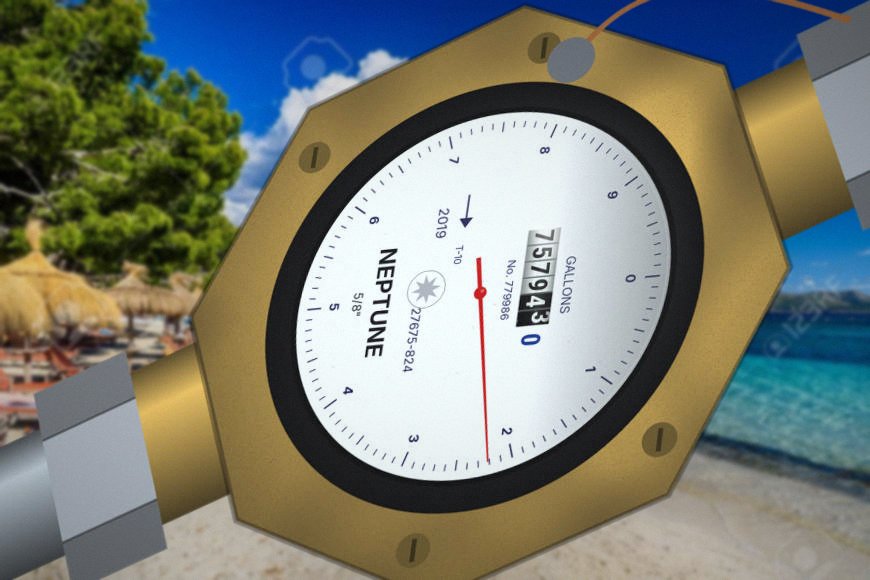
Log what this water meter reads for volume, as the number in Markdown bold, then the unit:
**7579432.2** gal
